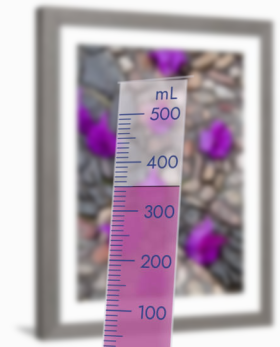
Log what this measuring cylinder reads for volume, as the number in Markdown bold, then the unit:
**350** mL
